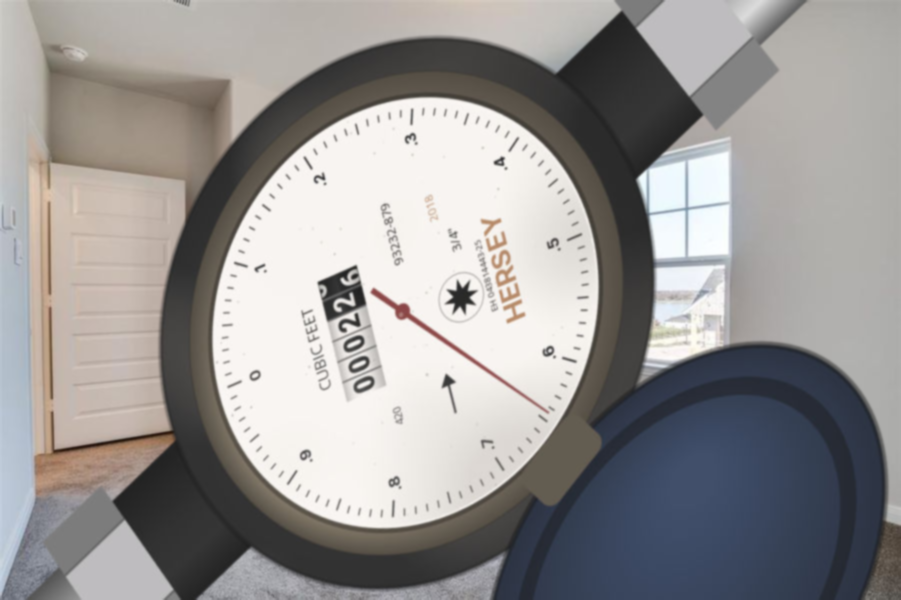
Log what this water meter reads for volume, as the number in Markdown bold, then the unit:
**225.64** ft³
